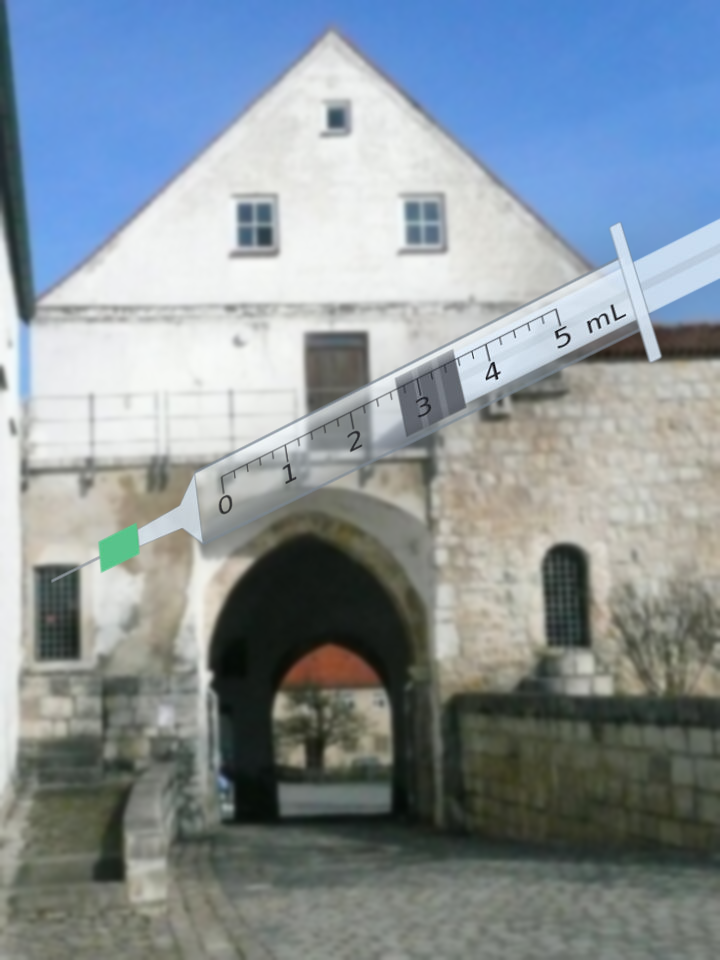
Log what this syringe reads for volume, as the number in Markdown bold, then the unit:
**2.7** mL
